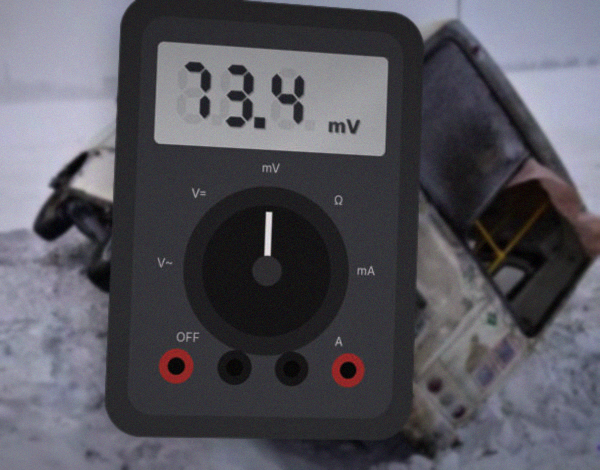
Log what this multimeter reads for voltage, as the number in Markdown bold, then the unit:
**73.4** mV
